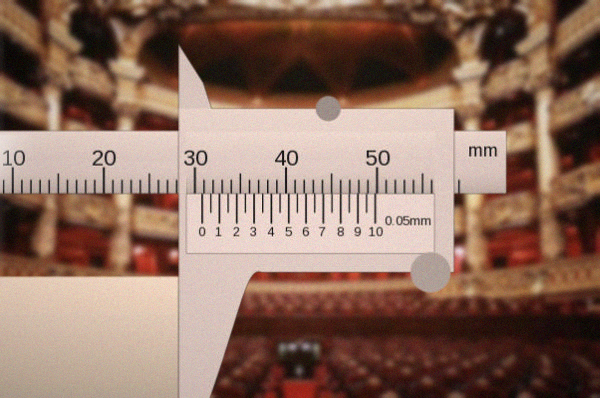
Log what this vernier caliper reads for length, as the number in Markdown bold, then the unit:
**30.8** mm
